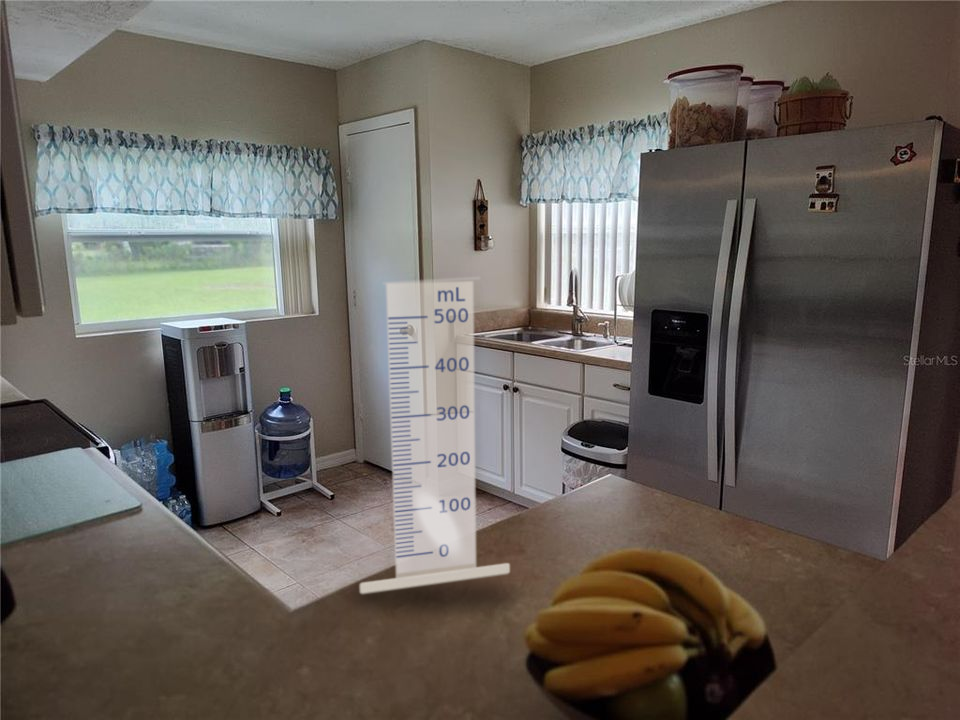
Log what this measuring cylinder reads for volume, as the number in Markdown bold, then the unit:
**300** mL
